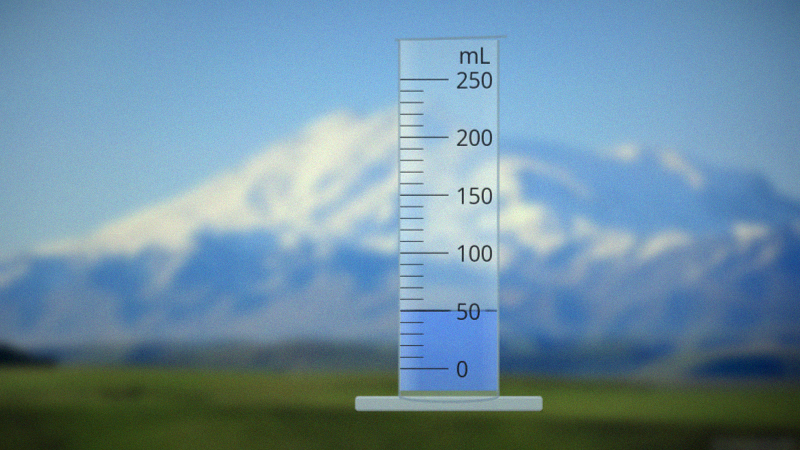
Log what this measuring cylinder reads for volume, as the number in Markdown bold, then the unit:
**50** mL
